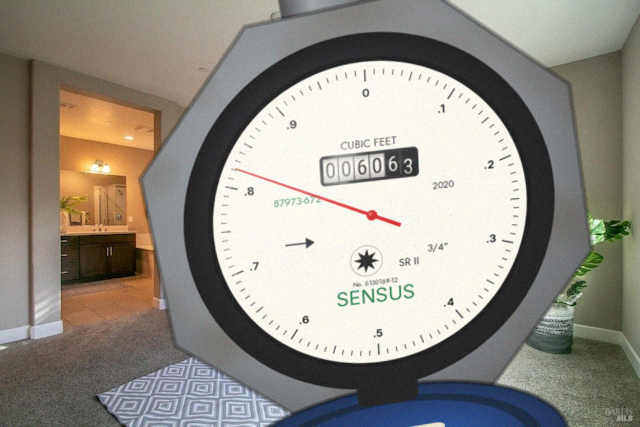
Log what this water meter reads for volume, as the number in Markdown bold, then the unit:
**6062.82** ft³
